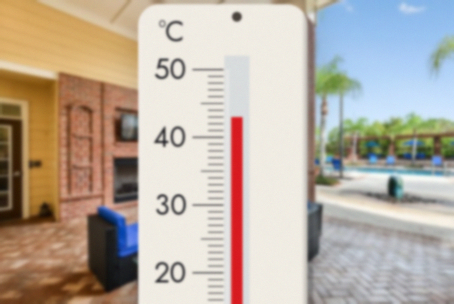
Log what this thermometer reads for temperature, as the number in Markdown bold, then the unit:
**43** °C
